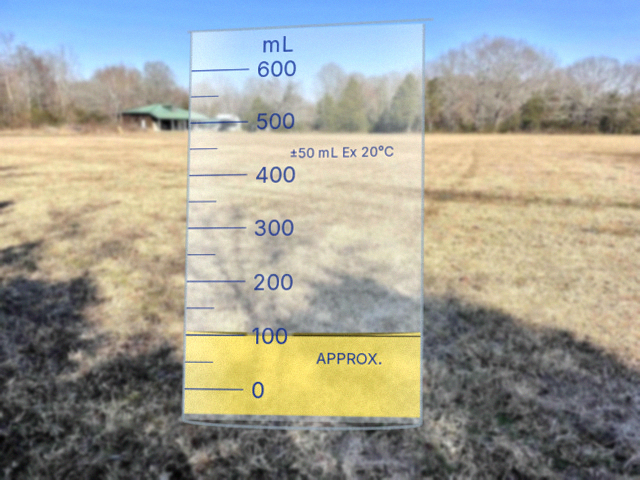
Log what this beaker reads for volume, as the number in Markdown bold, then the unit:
**100** mL
